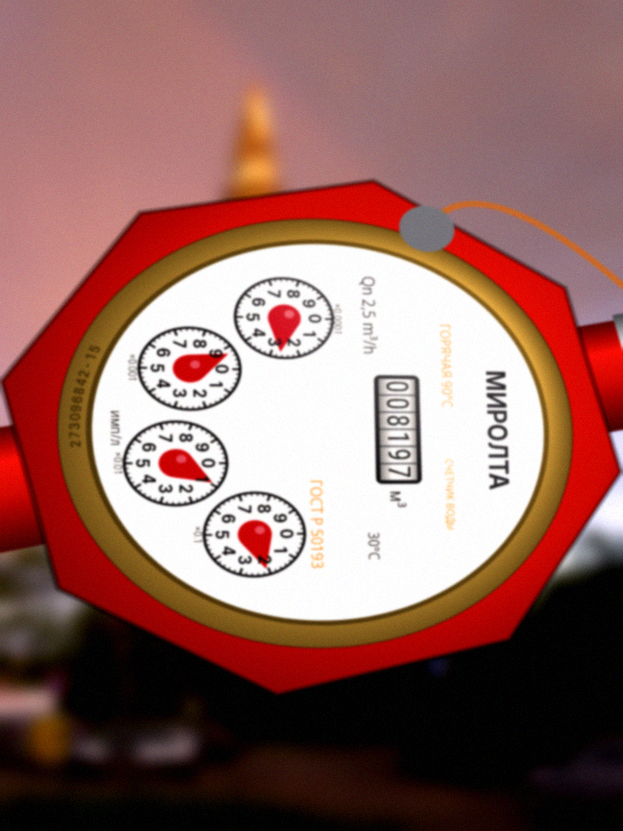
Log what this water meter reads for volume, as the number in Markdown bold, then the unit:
**8197.2092** m³
